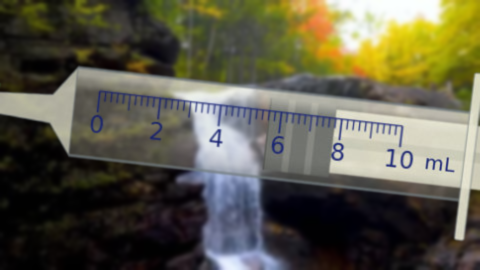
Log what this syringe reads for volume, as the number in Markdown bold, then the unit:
**5.6** mL
